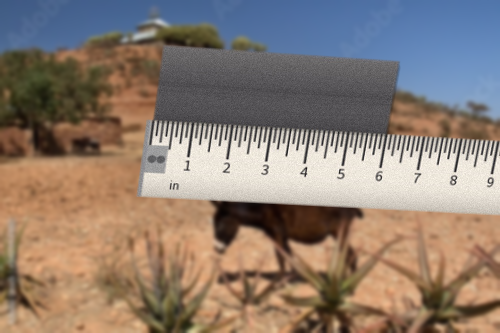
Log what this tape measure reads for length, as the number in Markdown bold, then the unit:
**6** in
